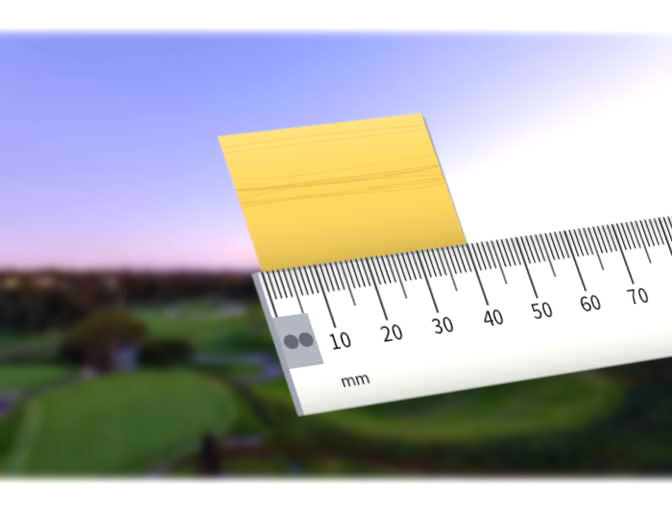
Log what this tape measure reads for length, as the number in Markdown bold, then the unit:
**40** mm
